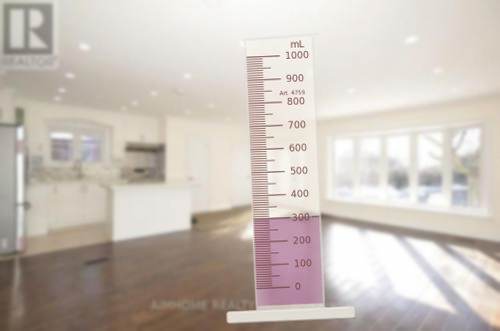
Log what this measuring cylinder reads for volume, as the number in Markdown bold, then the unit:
**300** mL
